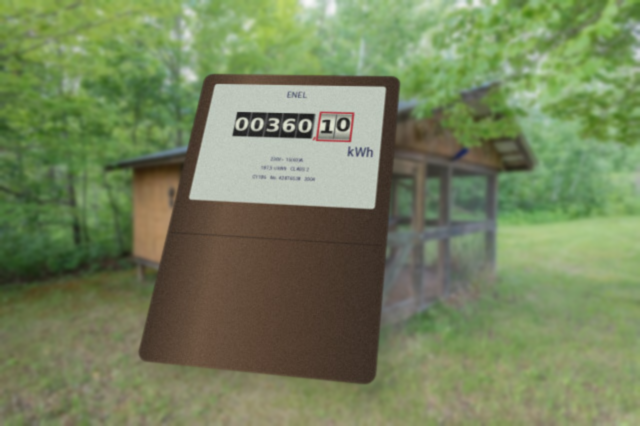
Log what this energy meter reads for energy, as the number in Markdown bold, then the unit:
**360.10** kWh
